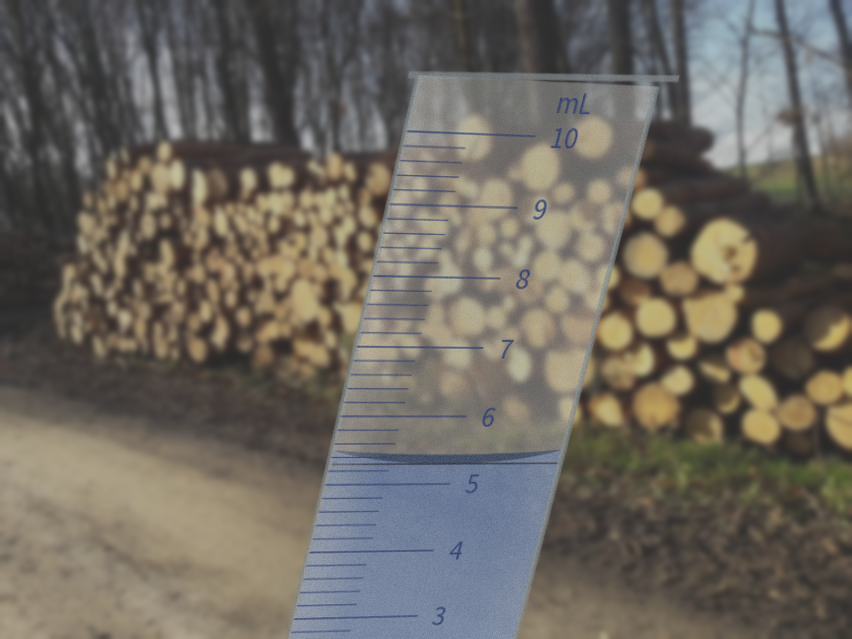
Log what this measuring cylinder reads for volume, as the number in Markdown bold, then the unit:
**5.3** mL
